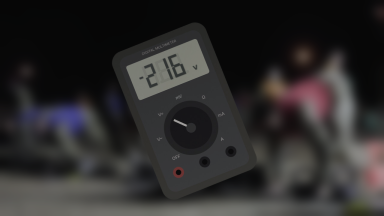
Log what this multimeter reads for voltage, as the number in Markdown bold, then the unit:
**-216** V
